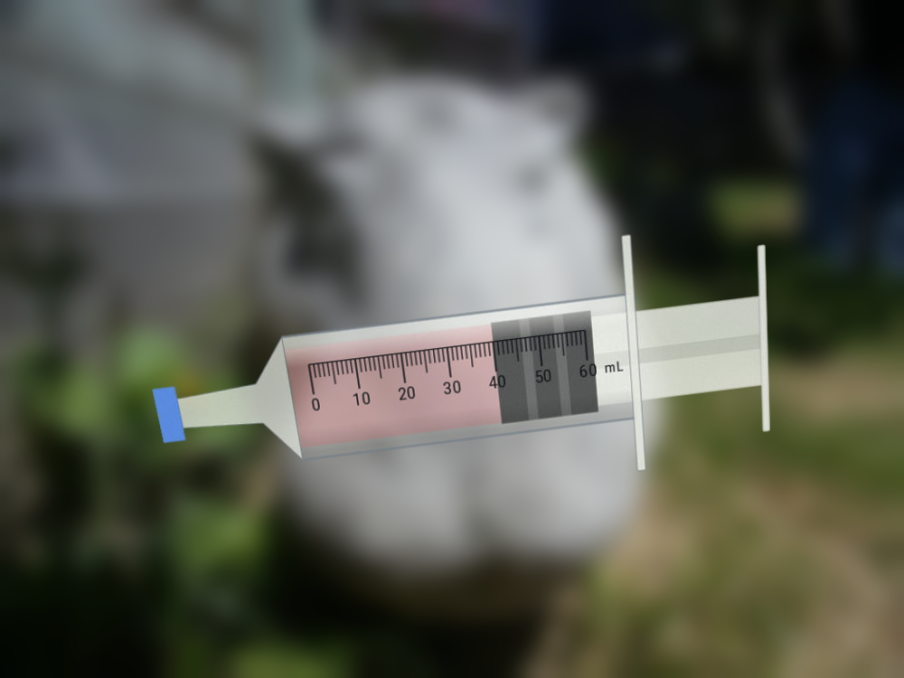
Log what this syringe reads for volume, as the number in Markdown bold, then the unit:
**40** mL
